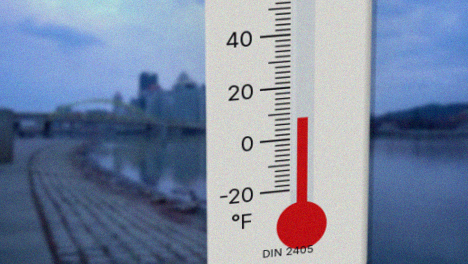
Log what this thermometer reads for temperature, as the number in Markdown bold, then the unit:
**8** °F
